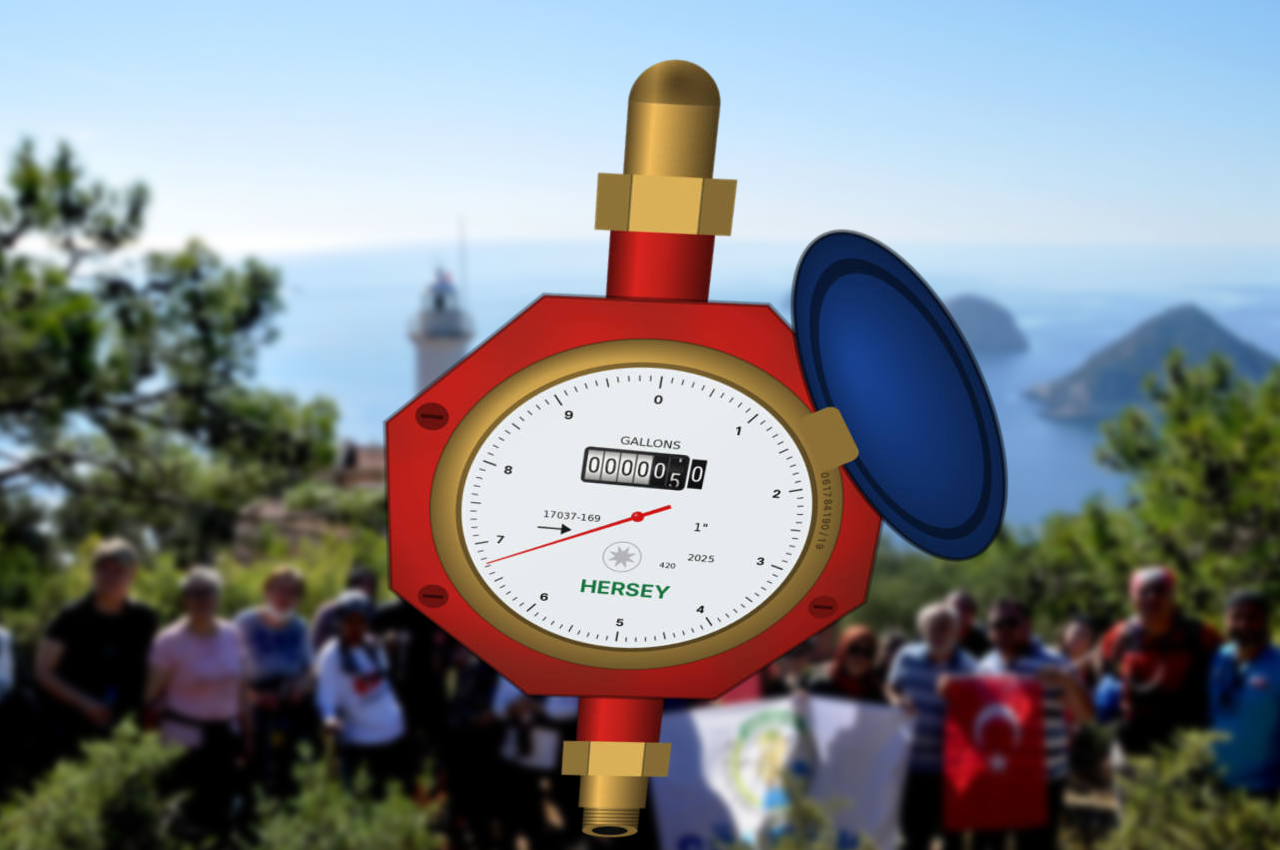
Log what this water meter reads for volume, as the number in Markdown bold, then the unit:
**46.7** gal
